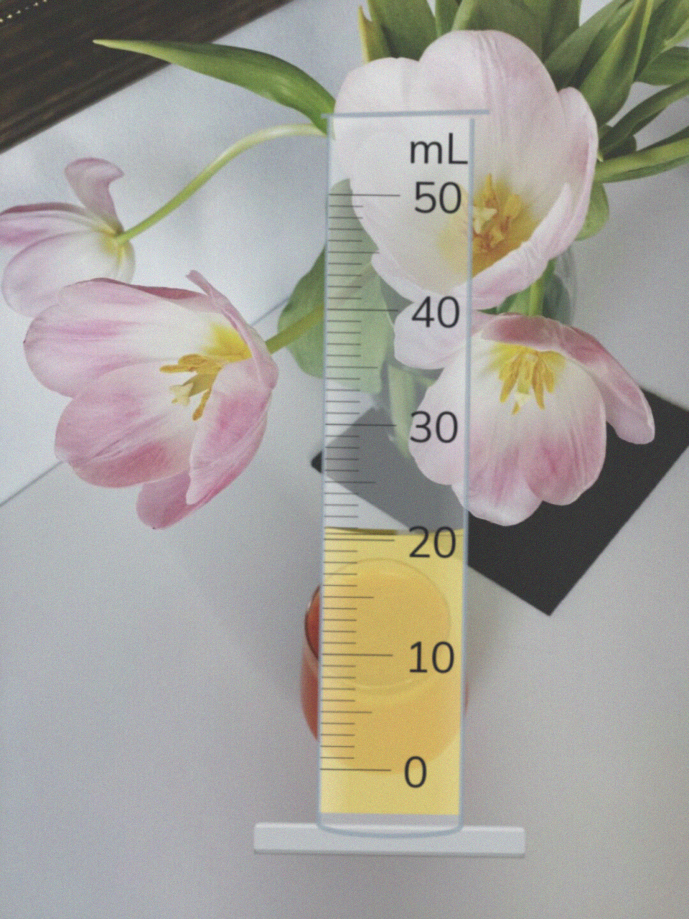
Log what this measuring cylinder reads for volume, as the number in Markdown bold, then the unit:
**20.5** mL
